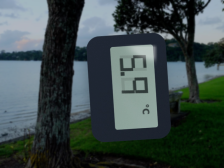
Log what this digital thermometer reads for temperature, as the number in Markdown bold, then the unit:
**5.9** °C
